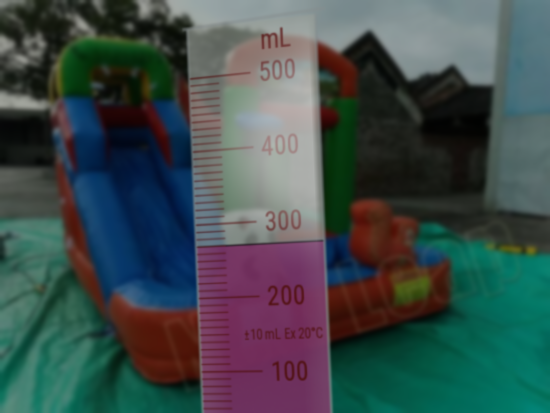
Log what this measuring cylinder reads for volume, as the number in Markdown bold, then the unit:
**270** mL
